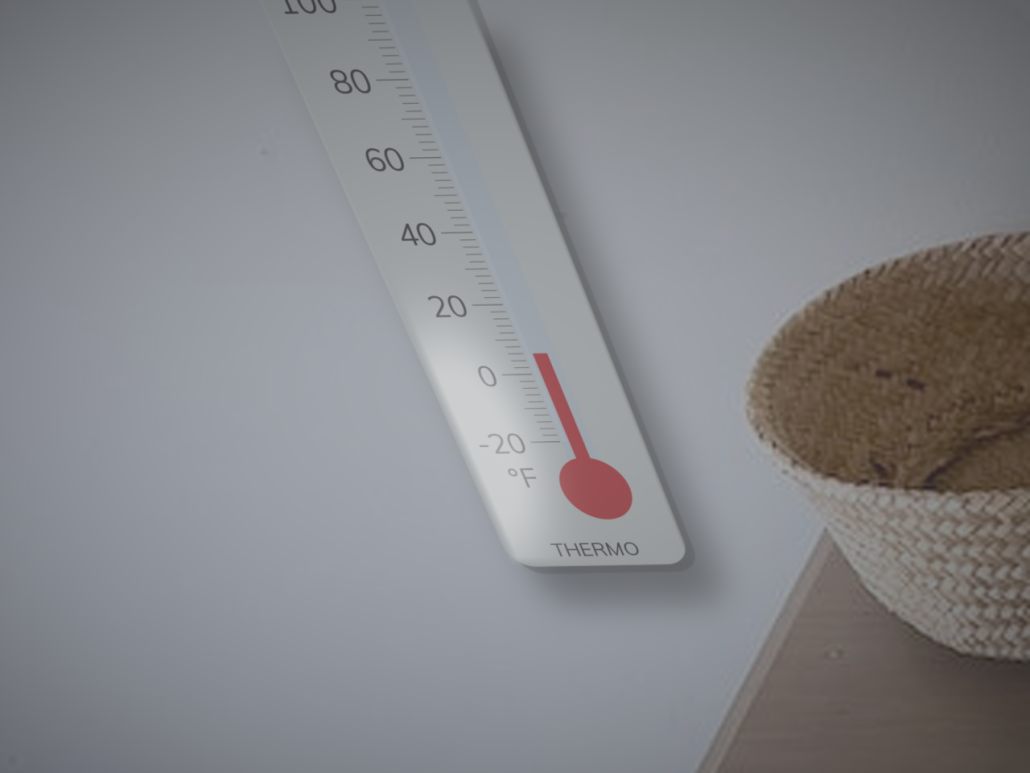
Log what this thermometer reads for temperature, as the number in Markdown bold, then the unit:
**6** °F
